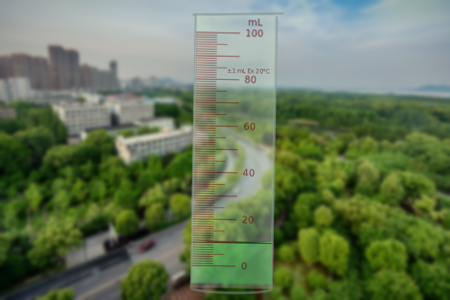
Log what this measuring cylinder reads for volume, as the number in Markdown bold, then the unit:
**10** mL
